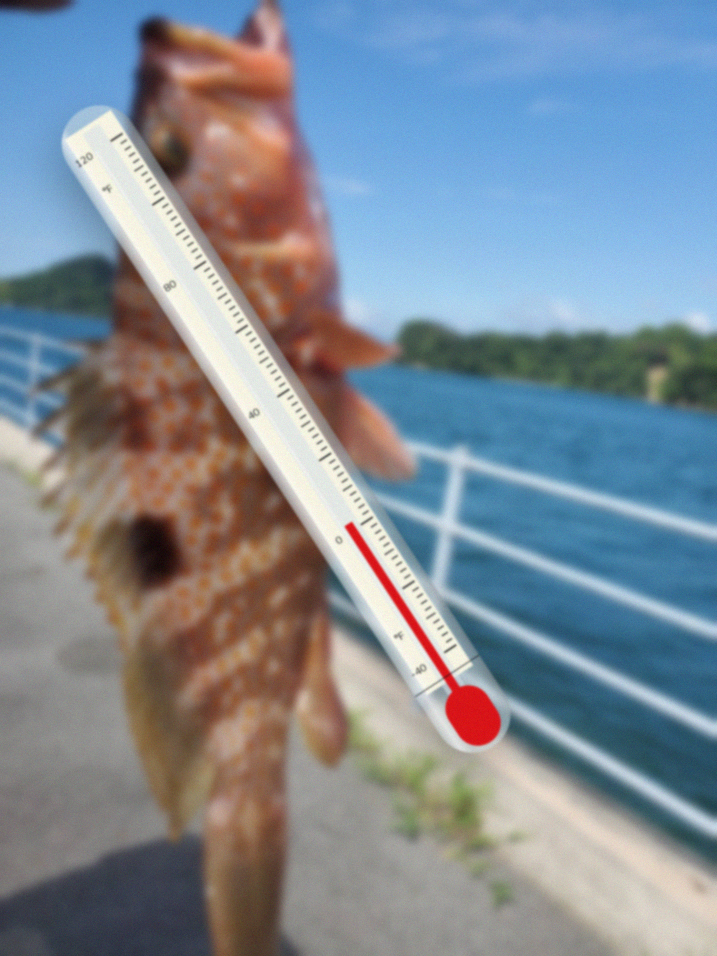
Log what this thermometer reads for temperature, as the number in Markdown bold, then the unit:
**2** °F
